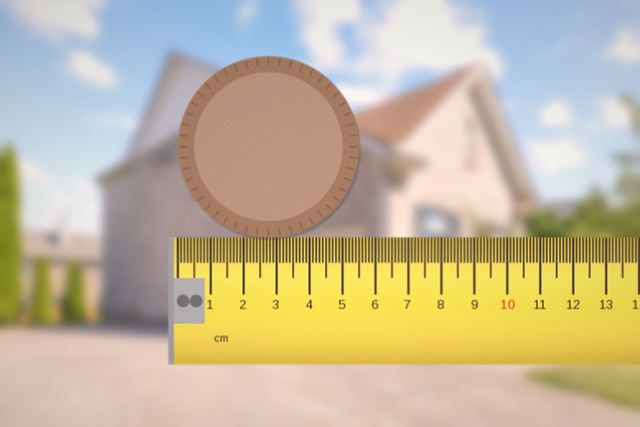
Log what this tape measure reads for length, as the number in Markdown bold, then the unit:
**5.5** cm
